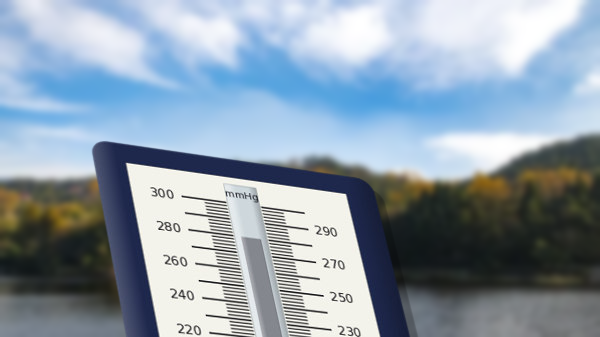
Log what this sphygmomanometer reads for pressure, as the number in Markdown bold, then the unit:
**280** mmHg
